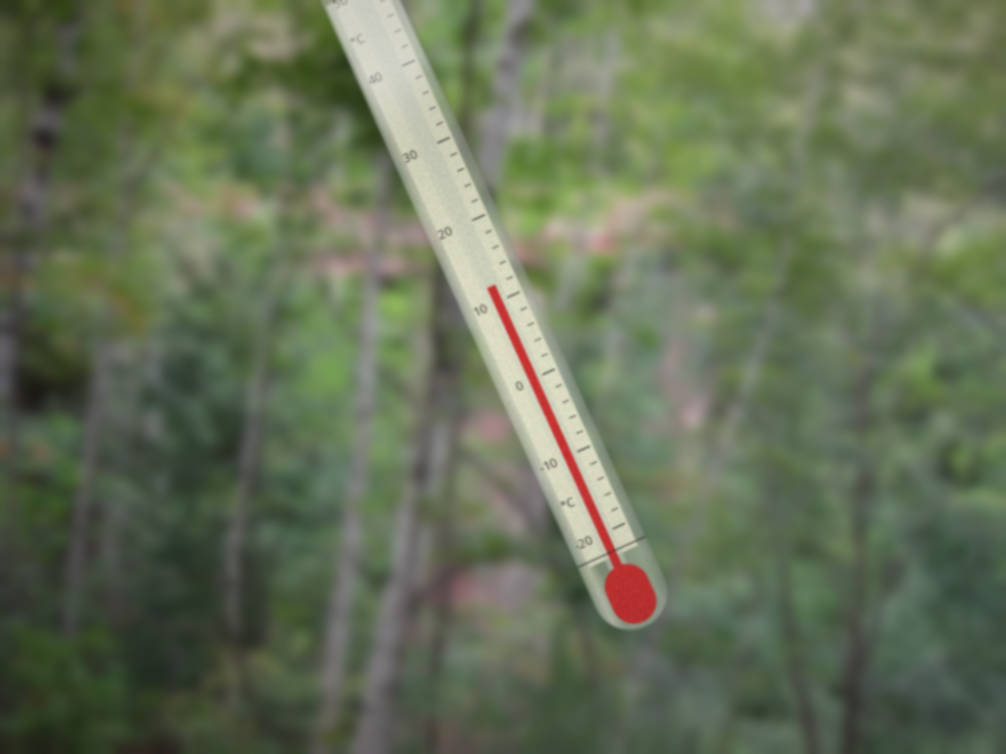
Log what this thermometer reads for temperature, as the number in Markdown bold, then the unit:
**12** °C
